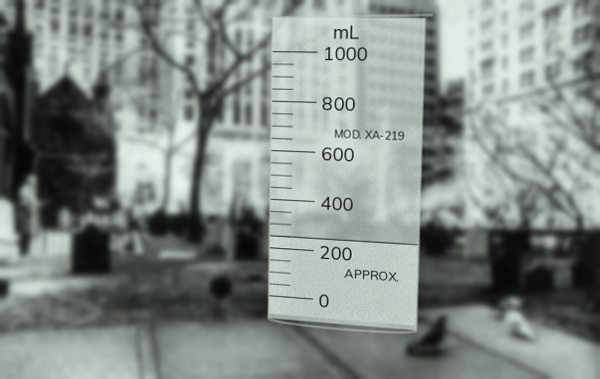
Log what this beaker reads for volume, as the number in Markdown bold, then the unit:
**250** mL
